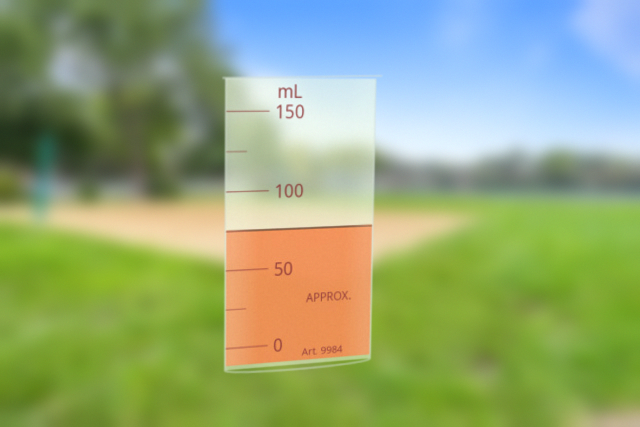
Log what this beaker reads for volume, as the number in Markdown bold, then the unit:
**75** mL
